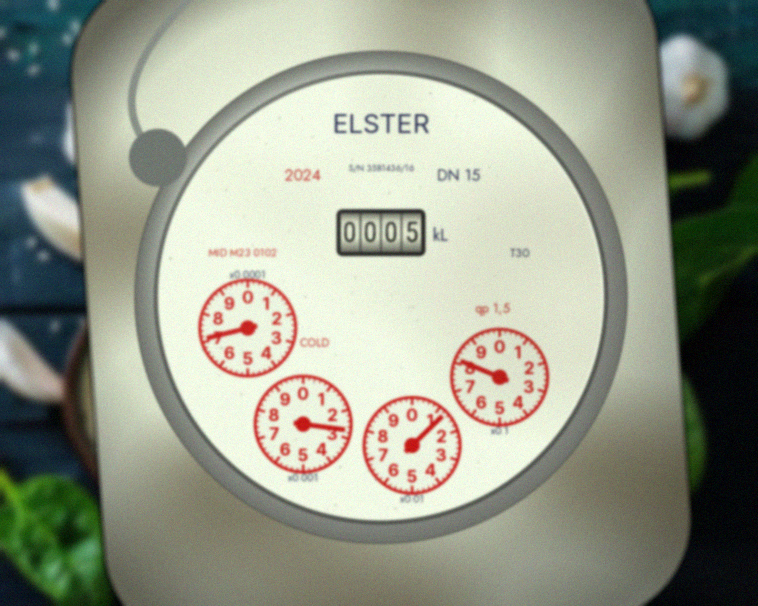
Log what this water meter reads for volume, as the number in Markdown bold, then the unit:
**5.8127** kL
